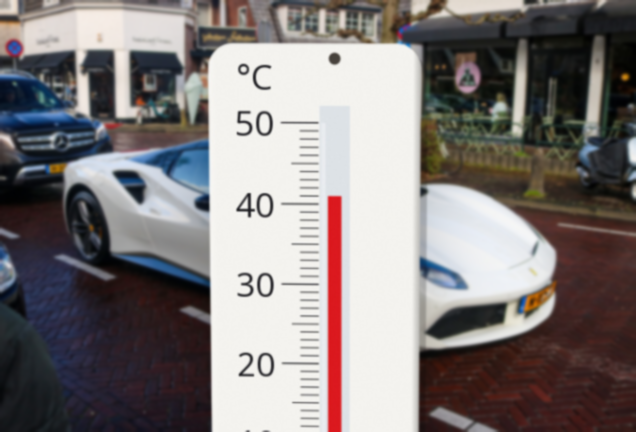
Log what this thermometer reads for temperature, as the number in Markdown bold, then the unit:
**41** °C
